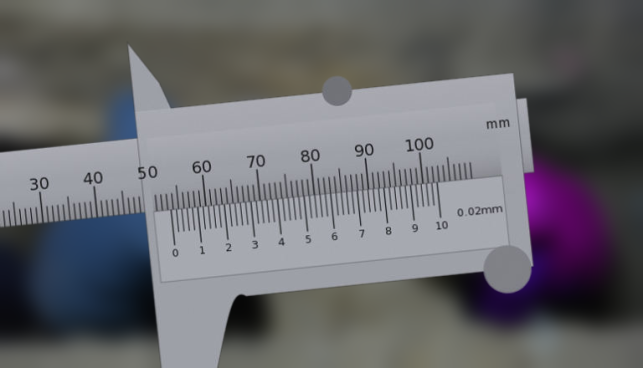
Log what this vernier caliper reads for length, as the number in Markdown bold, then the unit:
**53.6** mm
